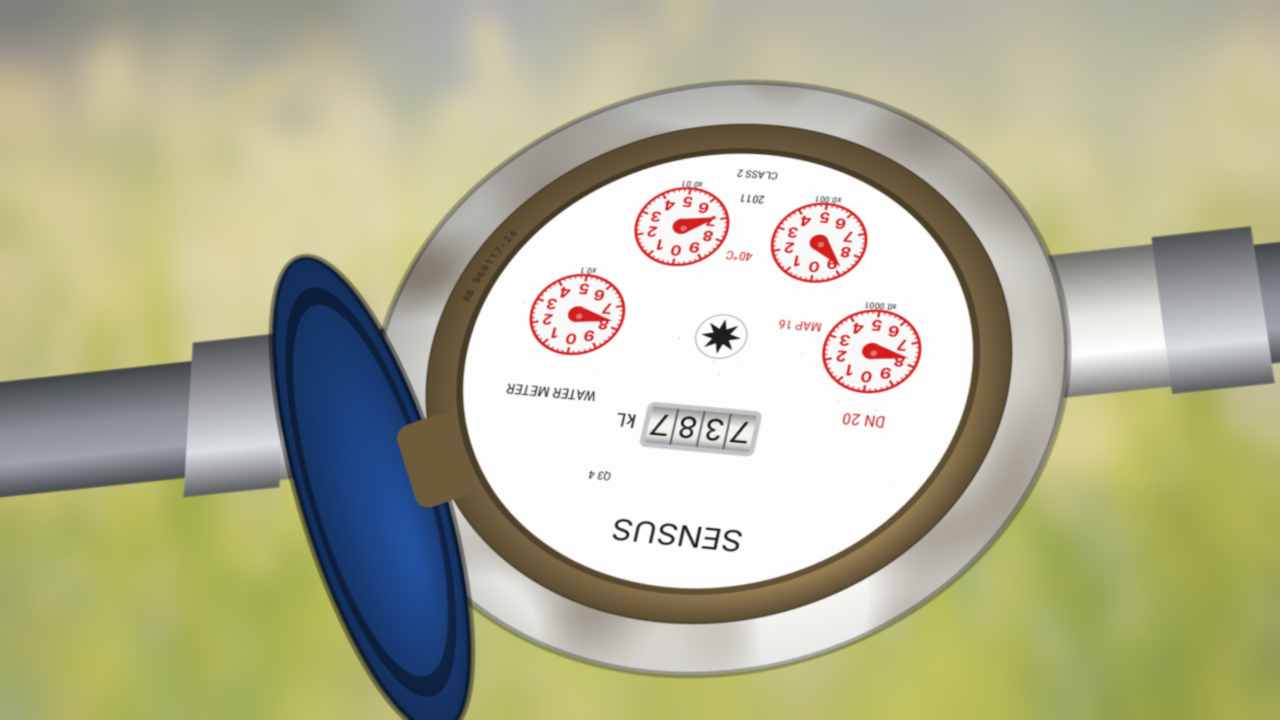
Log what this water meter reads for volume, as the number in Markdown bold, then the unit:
**7387.7687** kL
